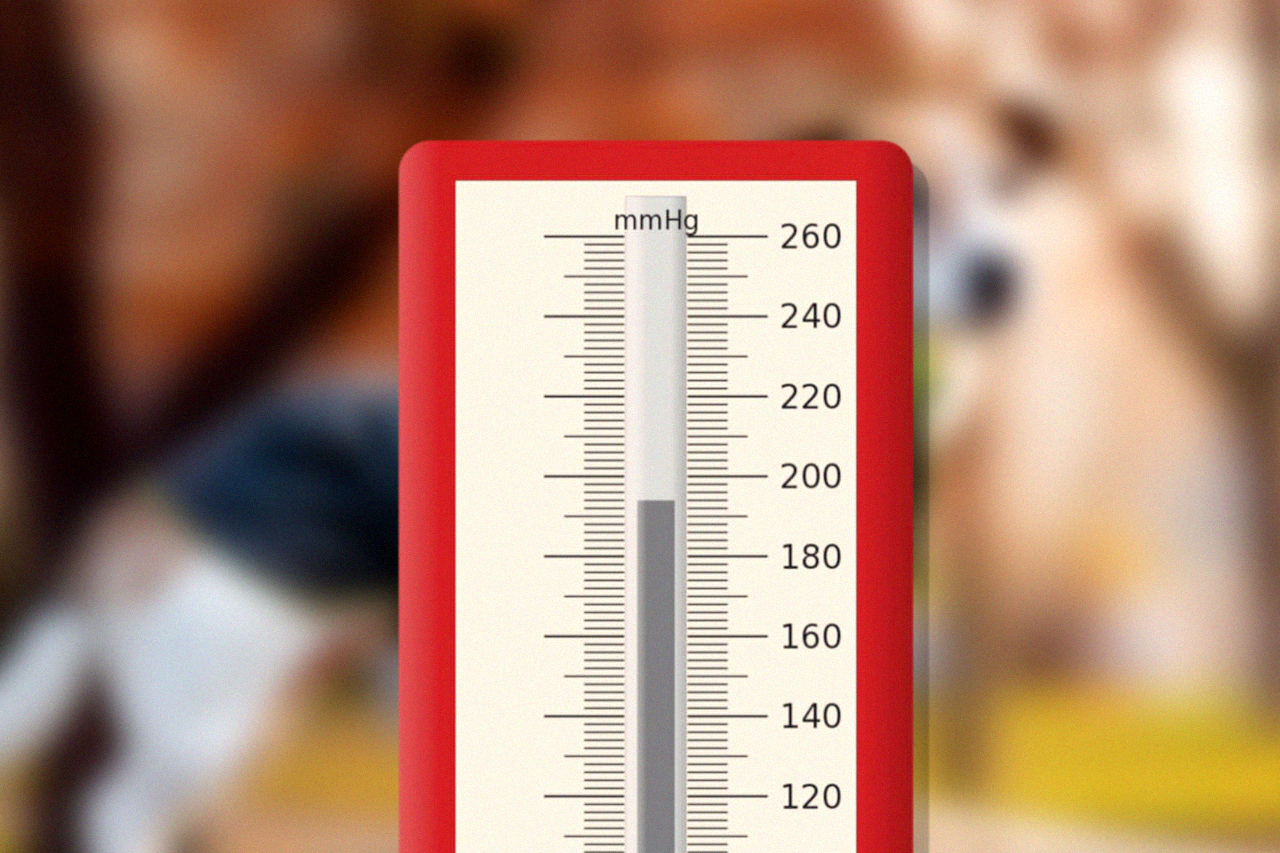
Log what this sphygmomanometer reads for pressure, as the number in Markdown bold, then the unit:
**194** mmHg
